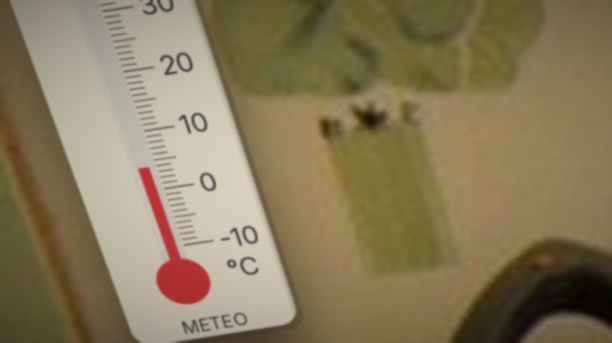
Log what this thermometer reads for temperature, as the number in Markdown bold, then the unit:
**4** °C
